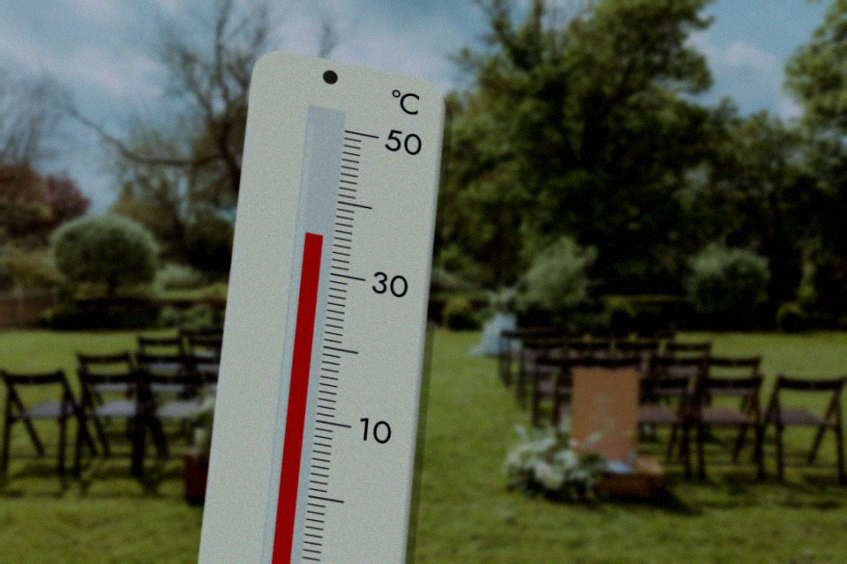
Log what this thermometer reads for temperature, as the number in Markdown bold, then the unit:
**35** °C
